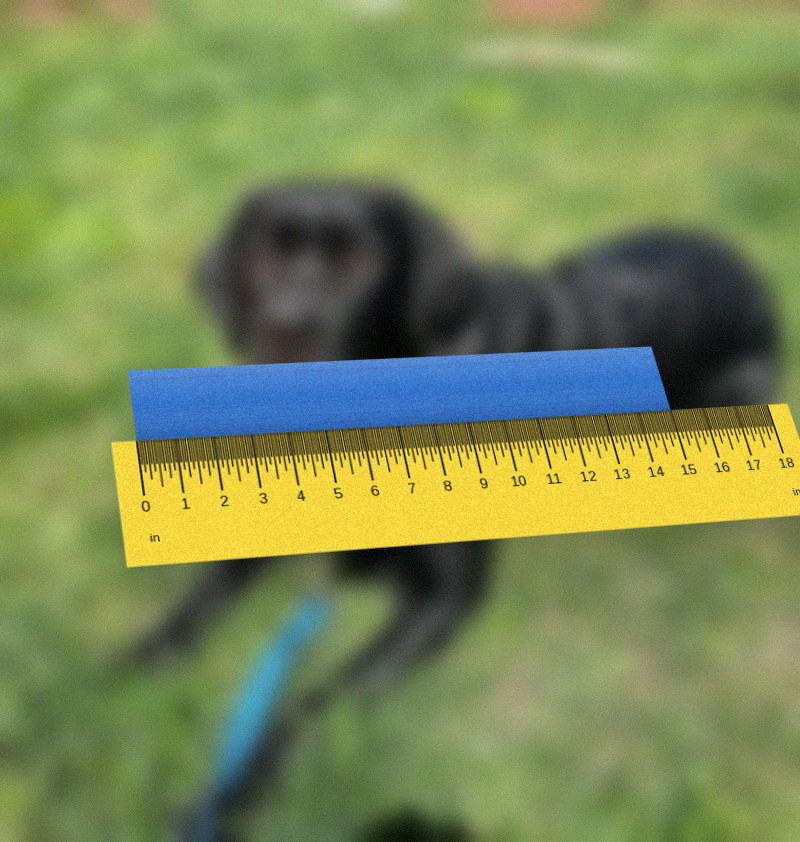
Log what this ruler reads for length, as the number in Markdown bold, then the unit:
**15** in
